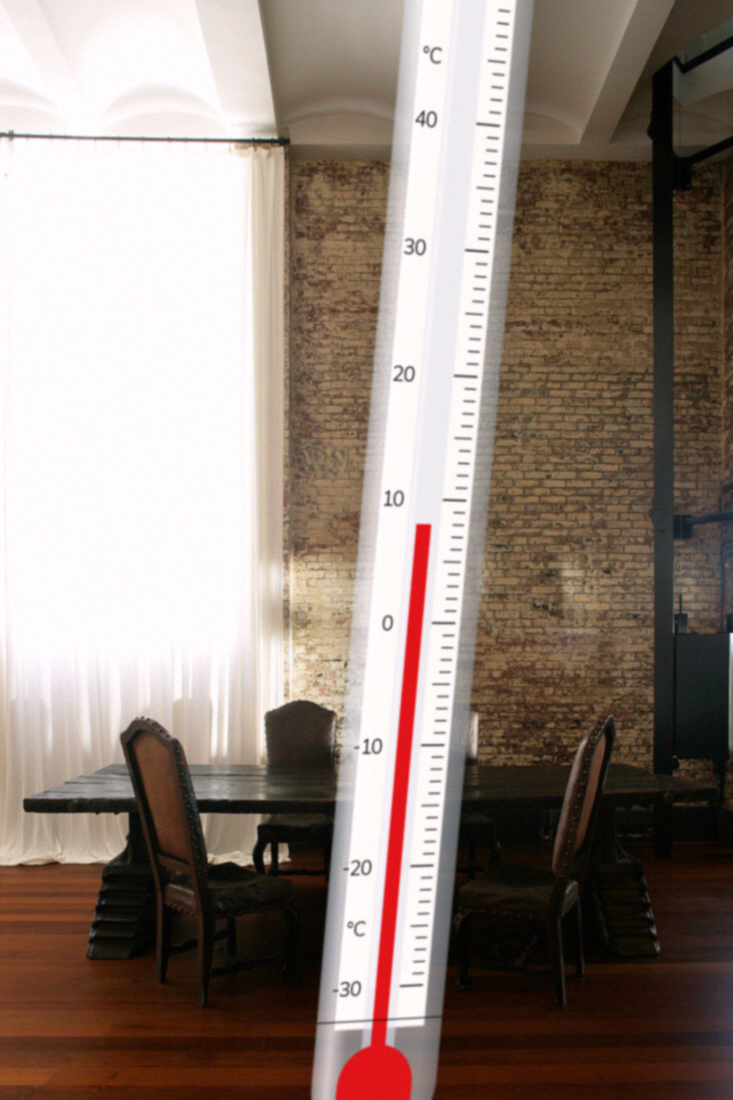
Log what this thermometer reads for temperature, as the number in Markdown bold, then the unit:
**8** °C
